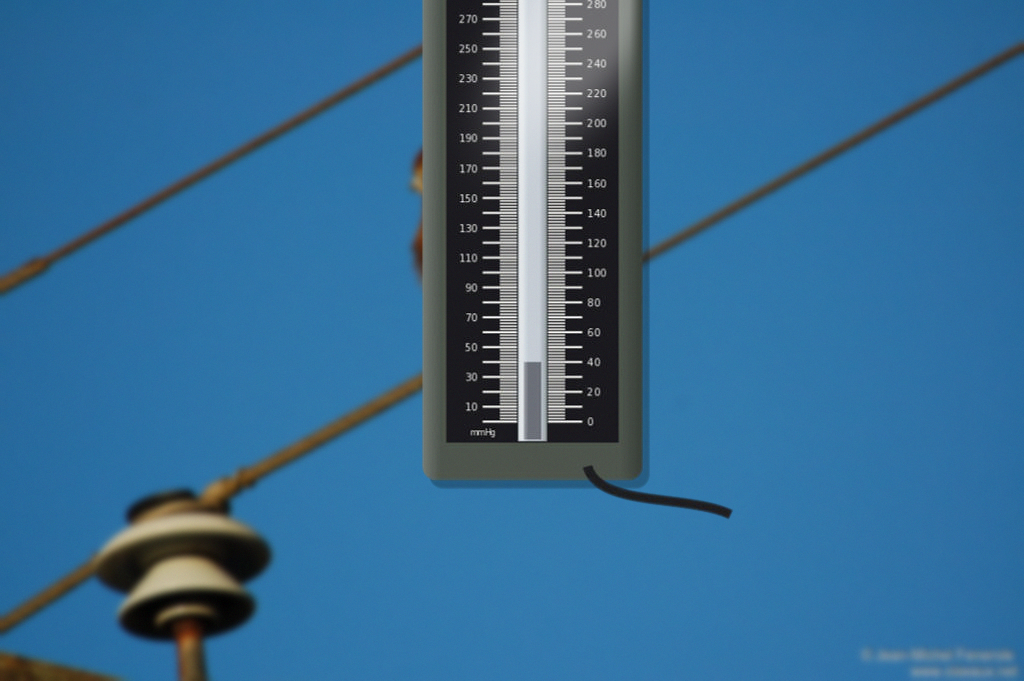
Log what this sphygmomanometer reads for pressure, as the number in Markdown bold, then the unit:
**40** mmHg
